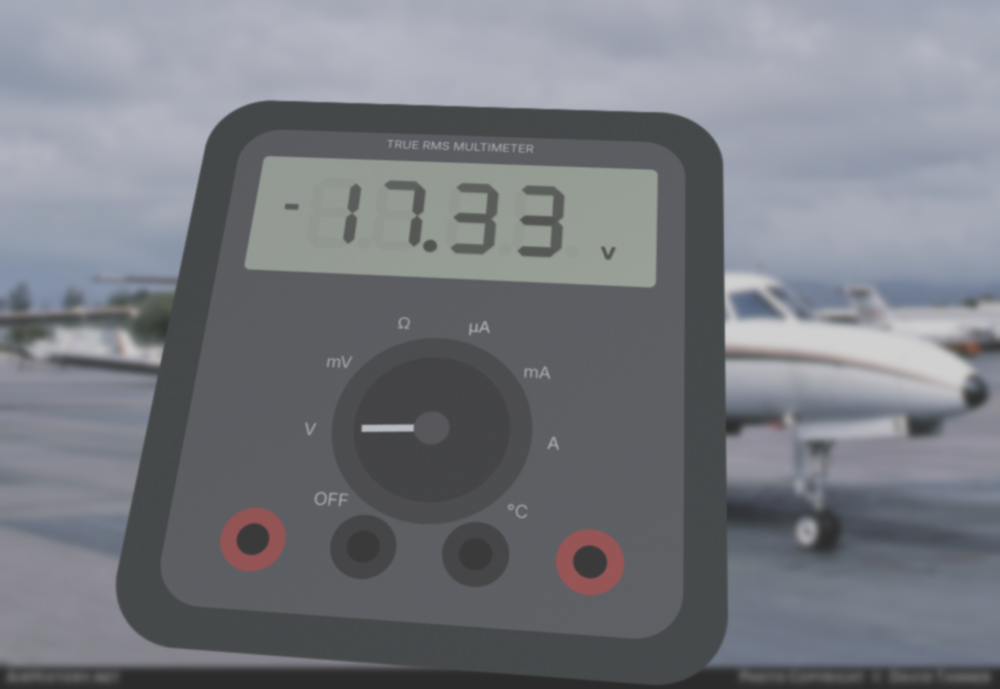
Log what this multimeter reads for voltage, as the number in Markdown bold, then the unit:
**-17.33** V
